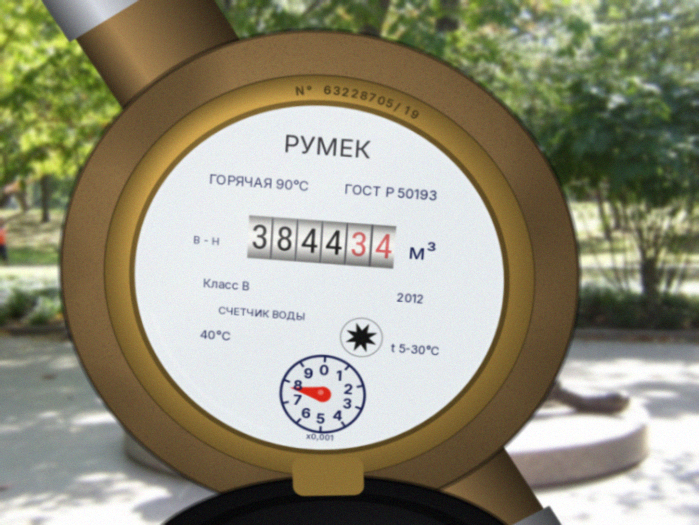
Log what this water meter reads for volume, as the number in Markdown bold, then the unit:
**3844.347** m³
